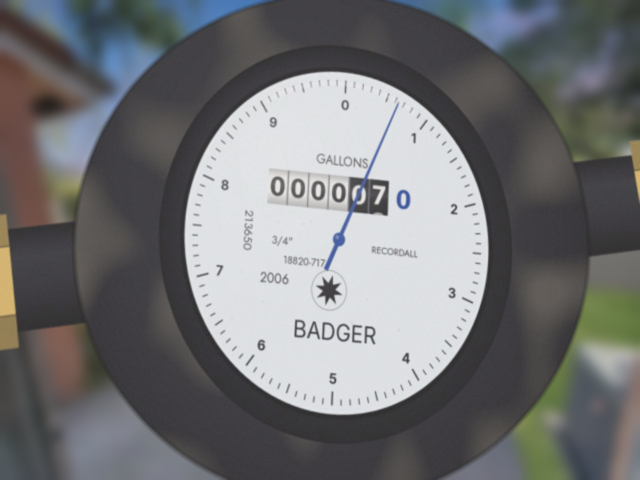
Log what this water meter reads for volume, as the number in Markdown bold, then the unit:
**70.6** gal
